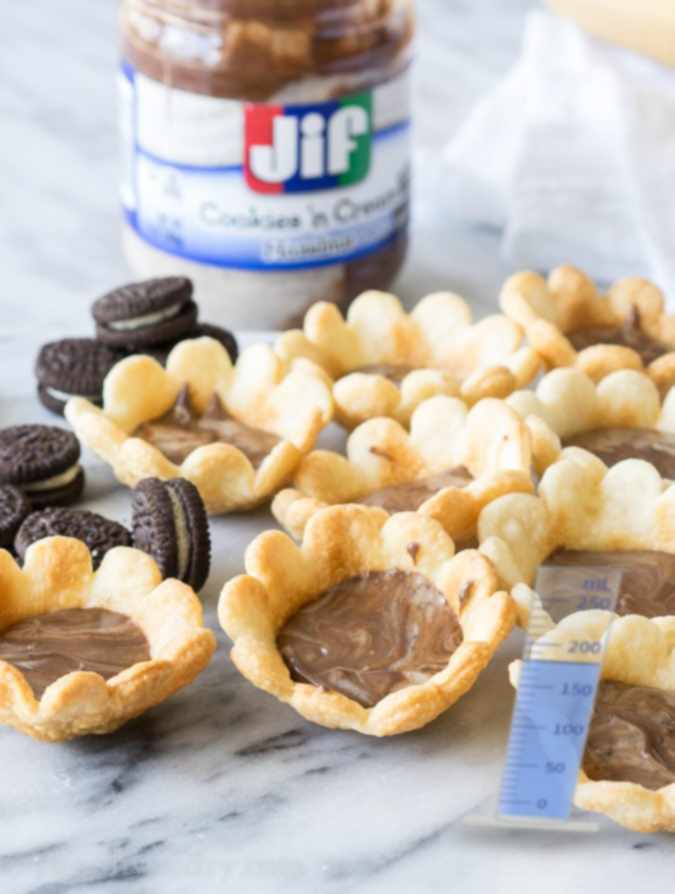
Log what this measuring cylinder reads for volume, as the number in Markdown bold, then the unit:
**180** mL
